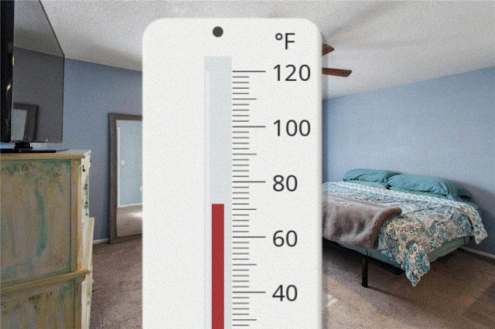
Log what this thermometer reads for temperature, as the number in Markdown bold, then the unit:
**72** °F
